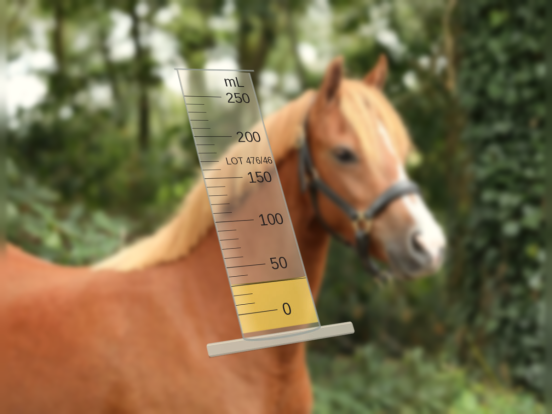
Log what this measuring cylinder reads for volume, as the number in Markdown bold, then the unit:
**30** mL
